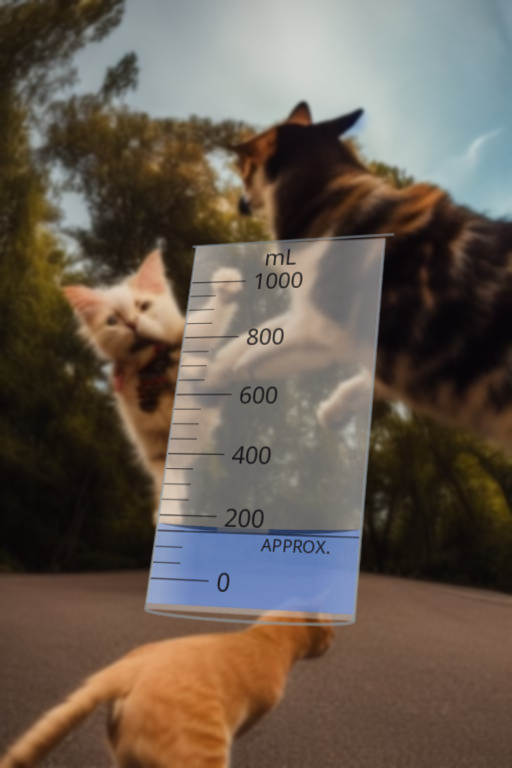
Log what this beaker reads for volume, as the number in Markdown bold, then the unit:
**150** mL
